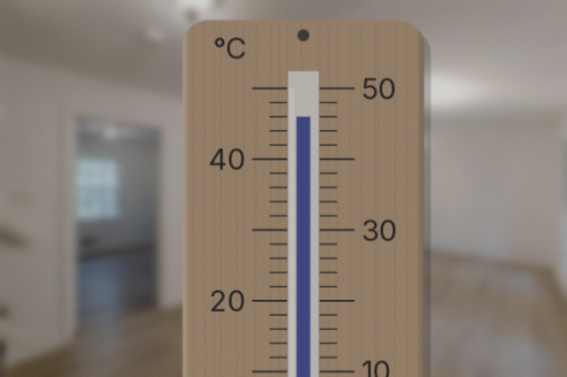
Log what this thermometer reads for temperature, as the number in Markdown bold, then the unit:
**46** °C
